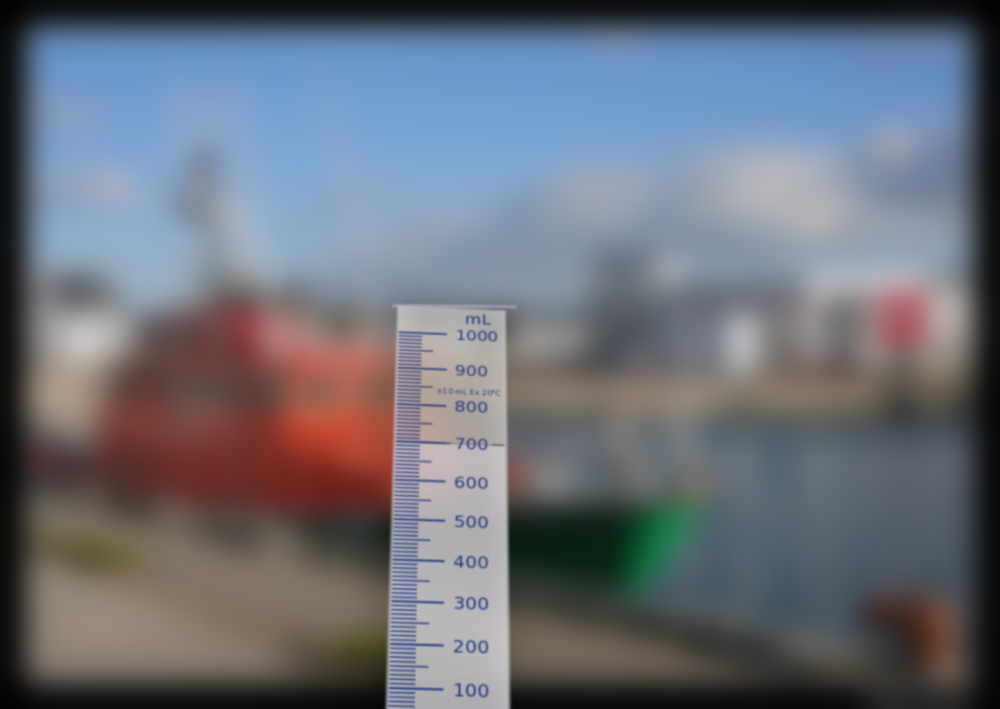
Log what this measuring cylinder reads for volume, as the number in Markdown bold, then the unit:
**700** mL
